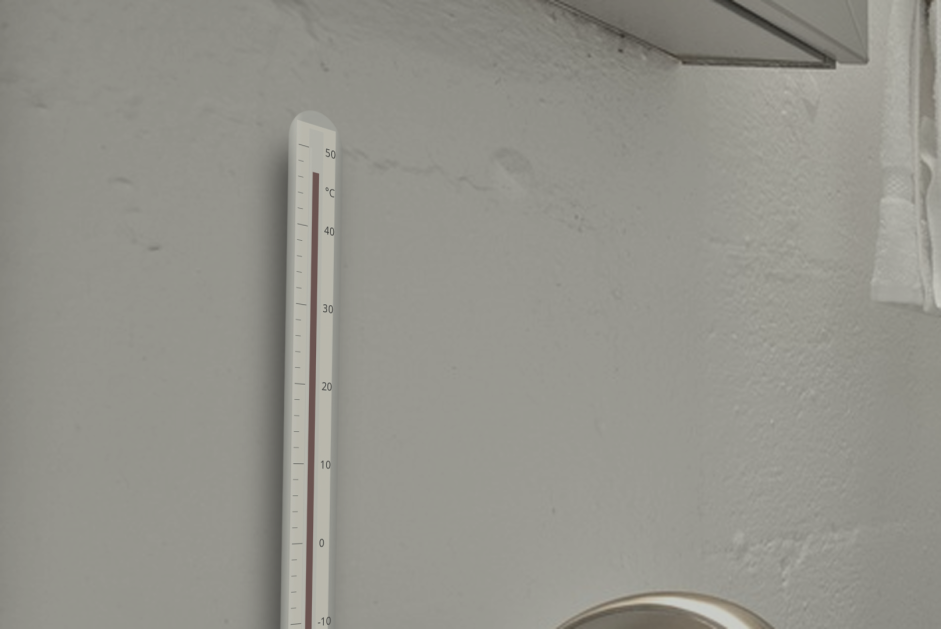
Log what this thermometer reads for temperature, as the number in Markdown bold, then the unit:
**47** °C
